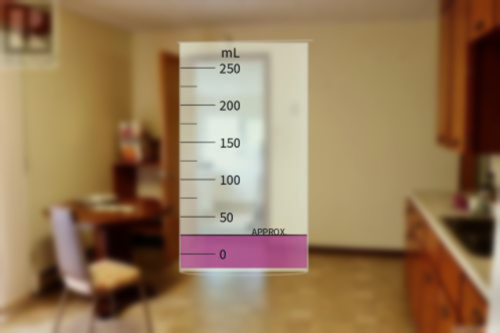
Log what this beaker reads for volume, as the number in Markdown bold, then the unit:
**25** mL
